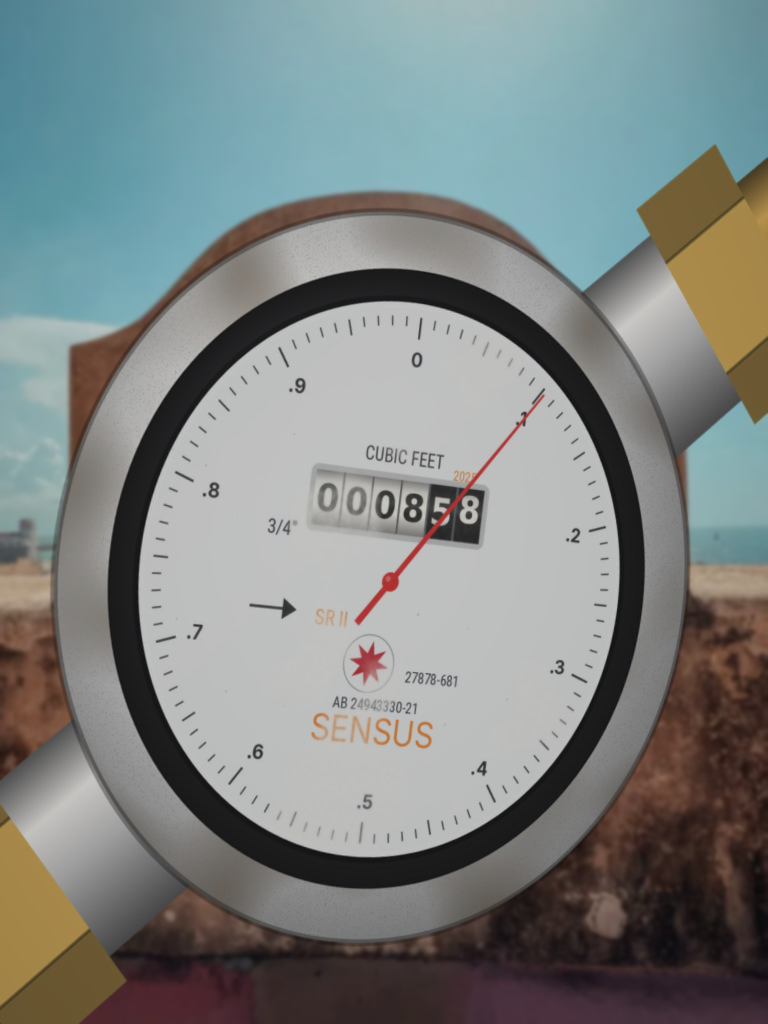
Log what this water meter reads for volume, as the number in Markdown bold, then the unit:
**858.10** ft³
